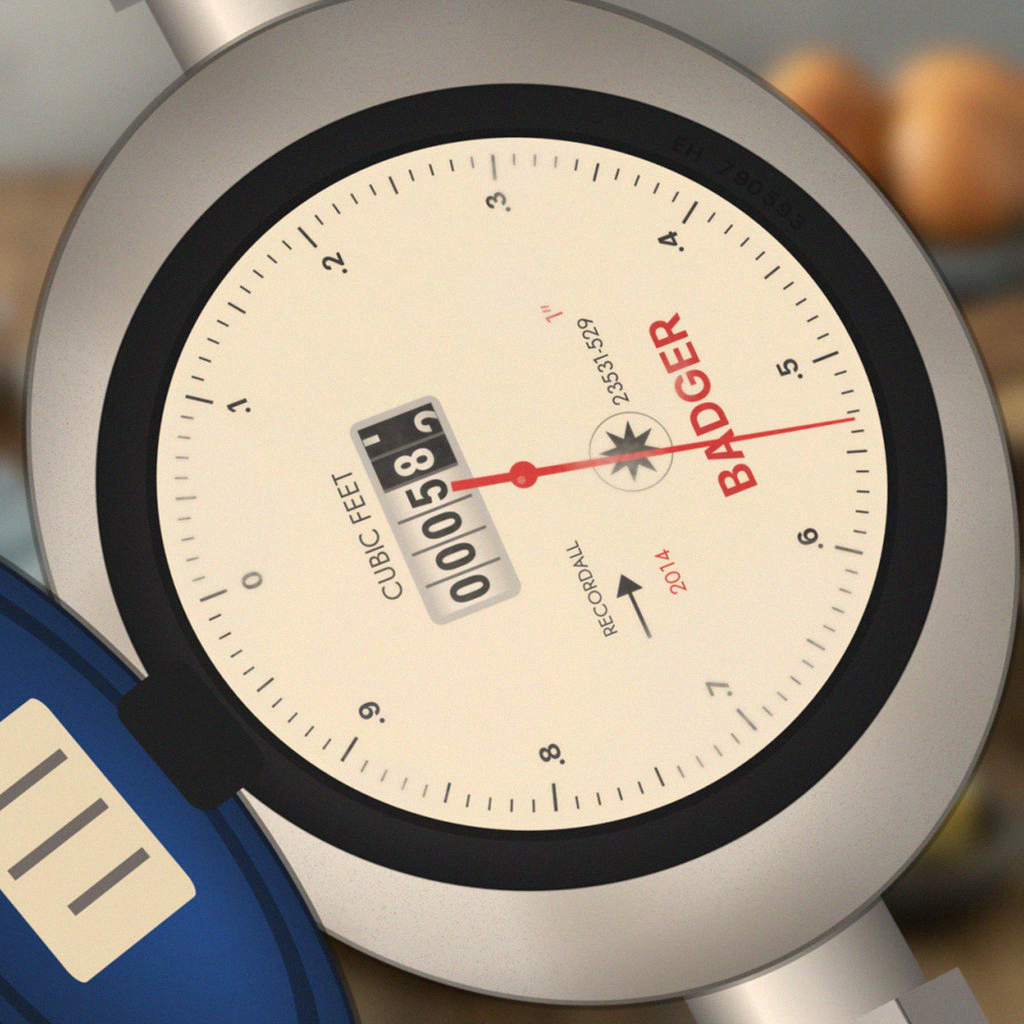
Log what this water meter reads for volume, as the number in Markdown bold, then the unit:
**581.53** ft³
